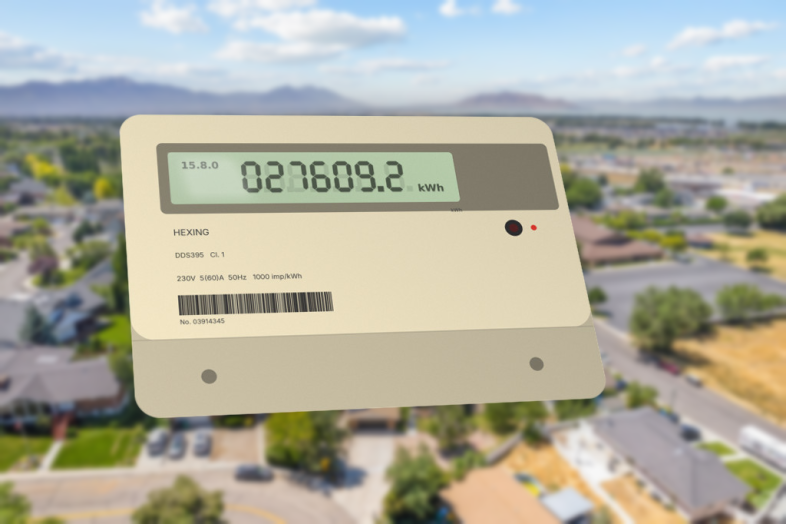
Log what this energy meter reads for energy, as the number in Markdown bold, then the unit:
**27609.2** kWh
